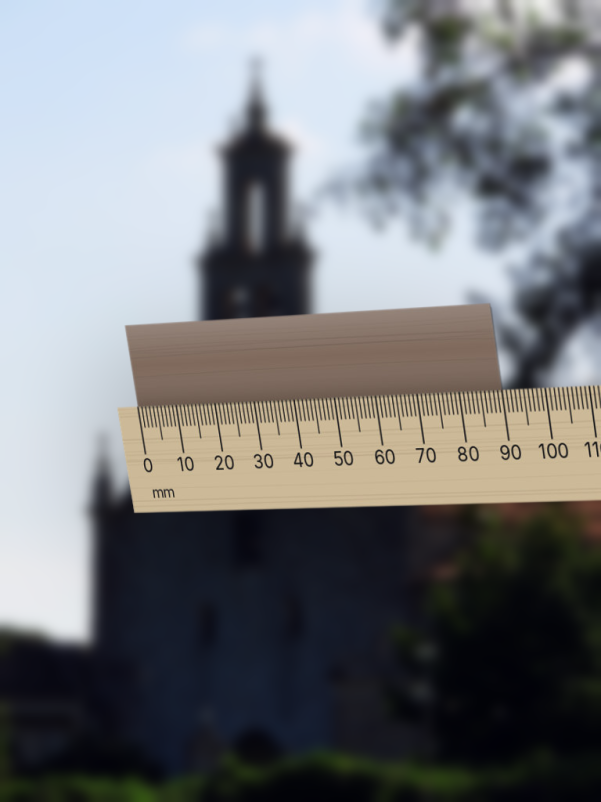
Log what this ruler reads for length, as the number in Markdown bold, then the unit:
**90** mm
